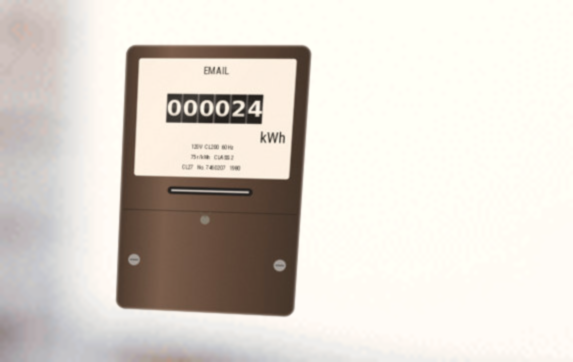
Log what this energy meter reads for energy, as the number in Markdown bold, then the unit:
**24** kWh
